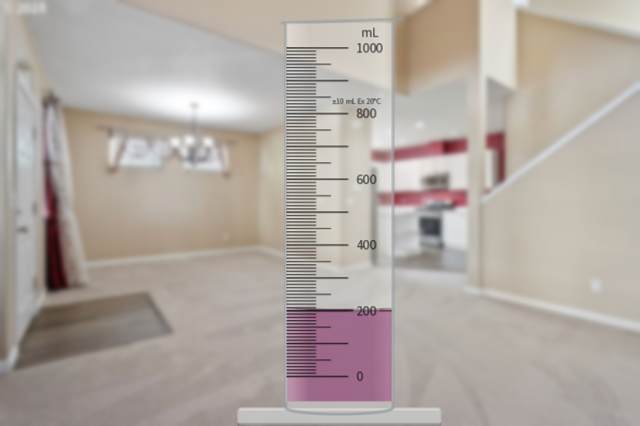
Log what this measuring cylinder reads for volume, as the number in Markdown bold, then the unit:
**200** mL
